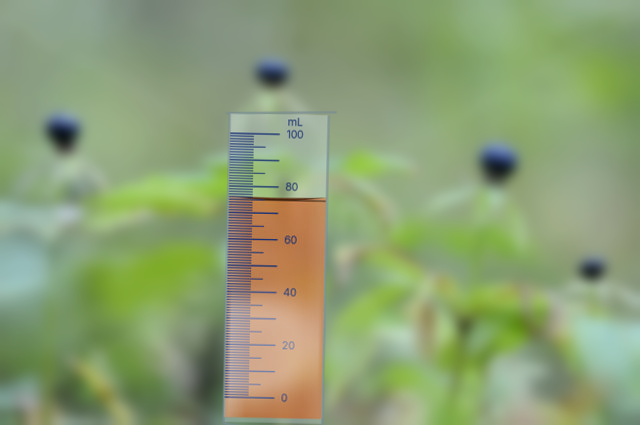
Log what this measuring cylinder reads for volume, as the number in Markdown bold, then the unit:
**75** mL
